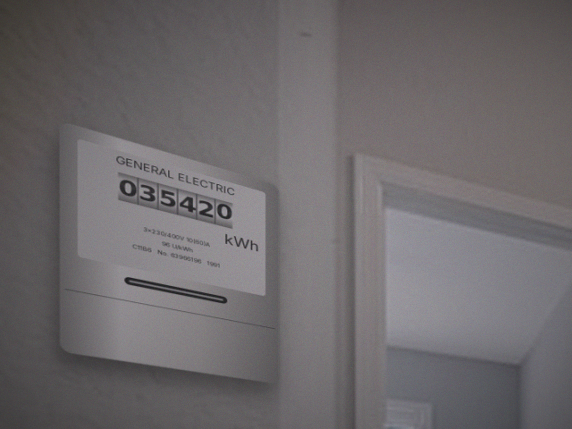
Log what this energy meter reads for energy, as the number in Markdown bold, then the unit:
**35420** kWh
